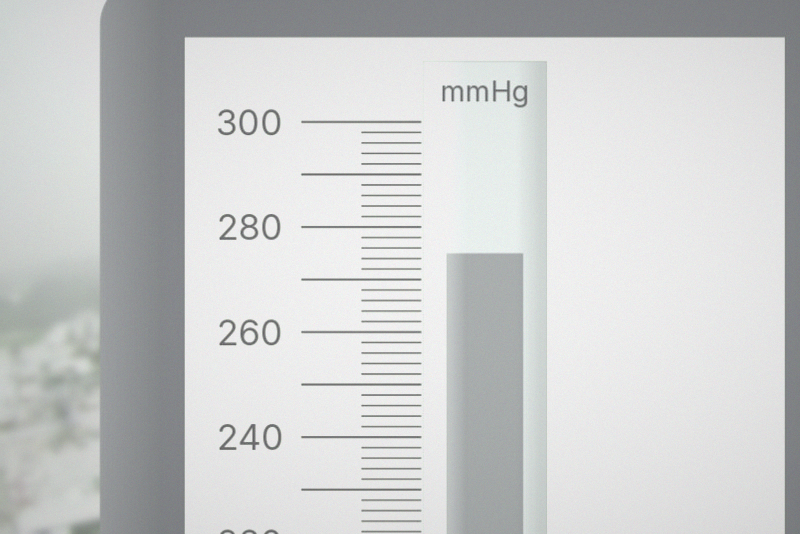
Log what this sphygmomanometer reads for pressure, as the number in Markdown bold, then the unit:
**275** mmHg
